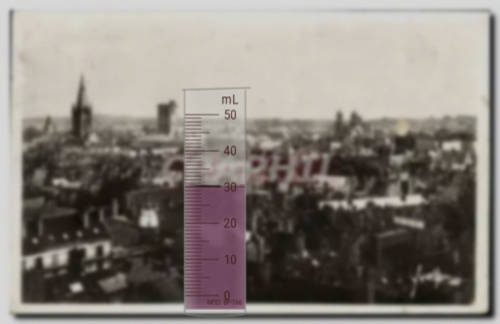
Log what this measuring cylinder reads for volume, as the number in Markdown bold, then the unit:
**30** mL
